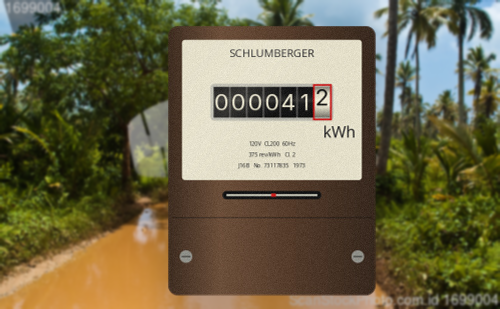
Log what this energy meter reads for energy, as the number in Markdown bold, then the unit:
**41.2** kWh
